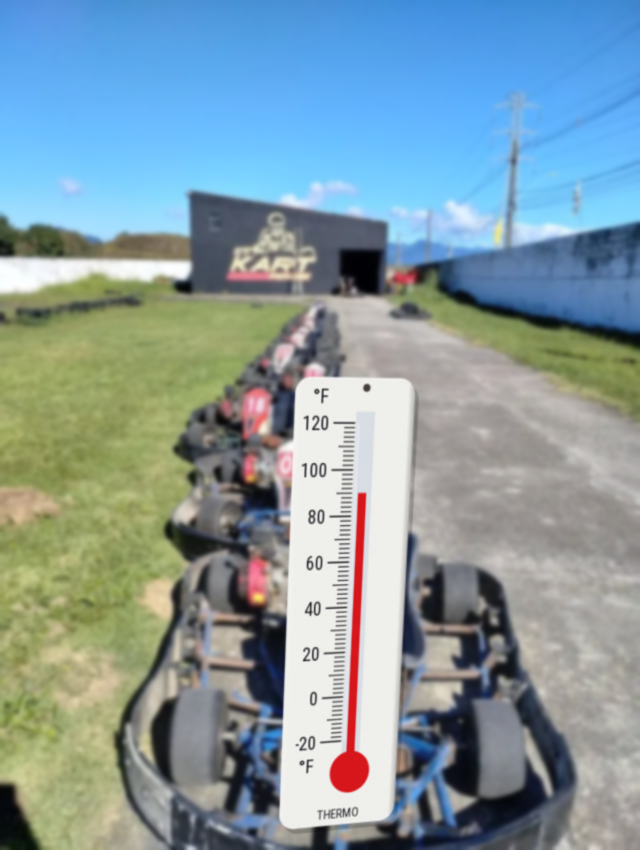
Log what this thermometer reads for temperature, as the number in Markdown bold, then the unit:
**90** °F
